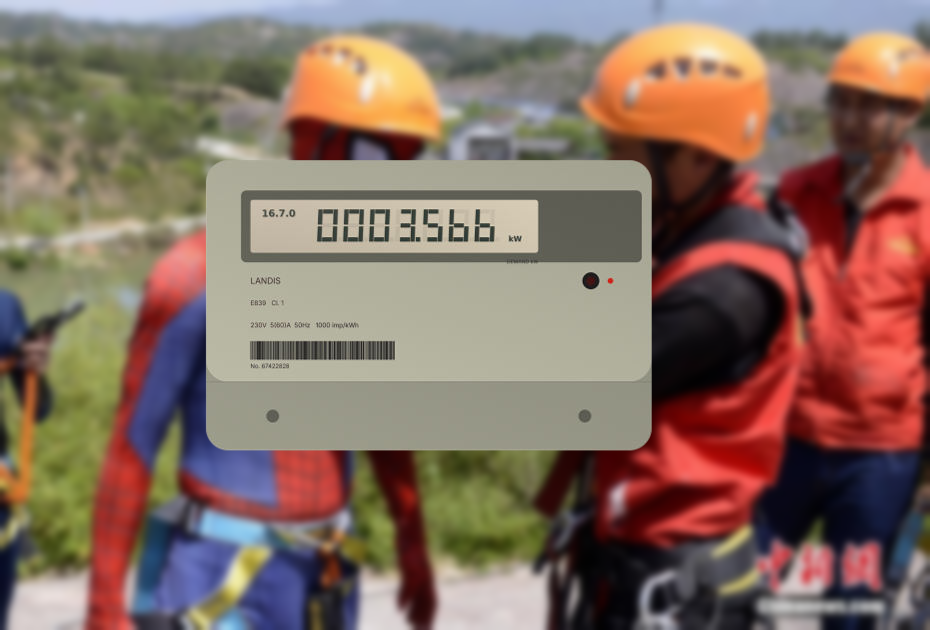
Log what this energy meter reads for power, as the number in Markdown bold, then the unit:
**3.566** kW
